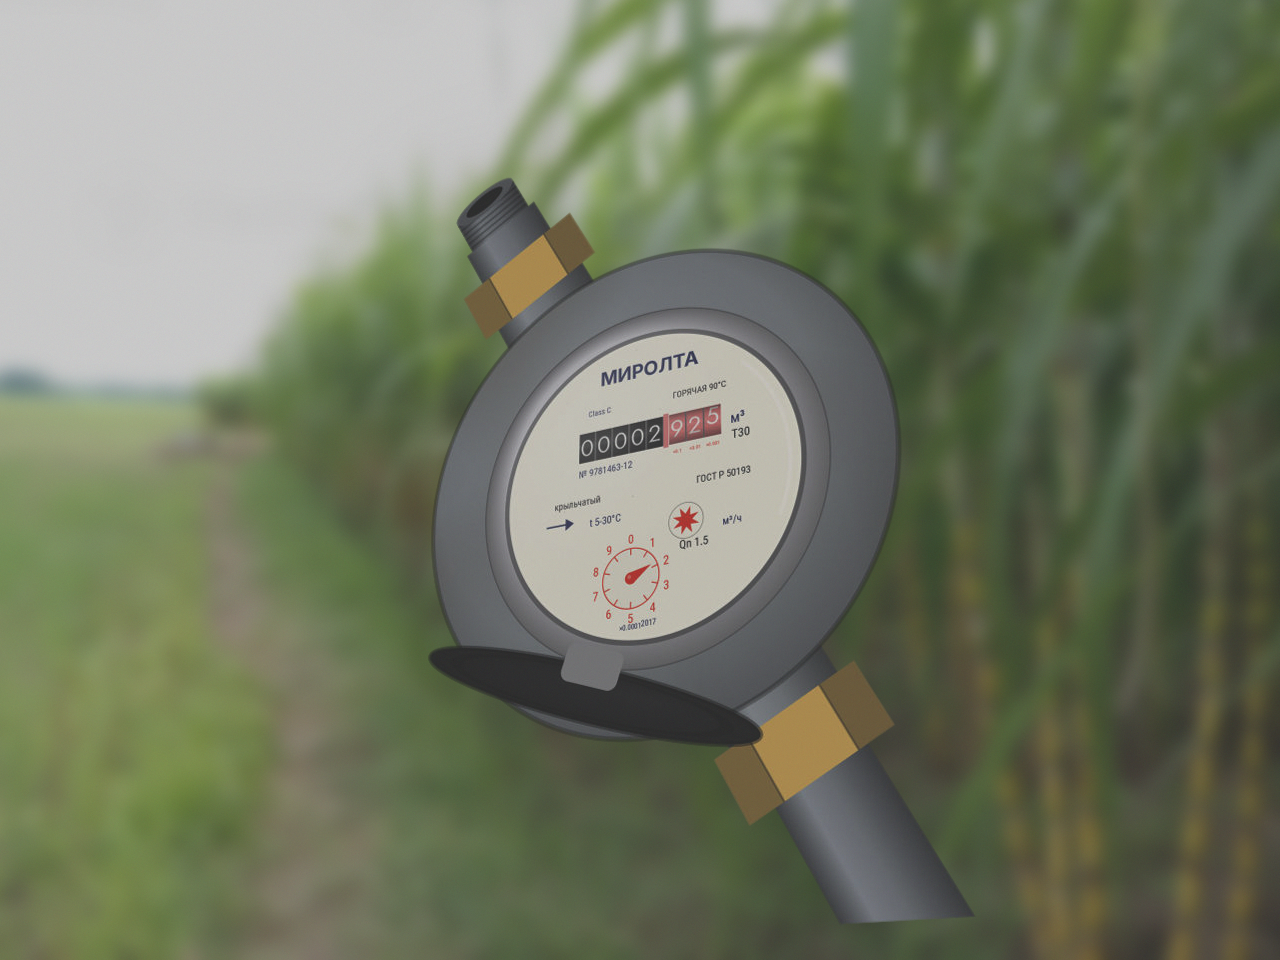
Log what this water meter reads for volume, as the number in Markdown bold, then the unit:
**2.9251** m³
